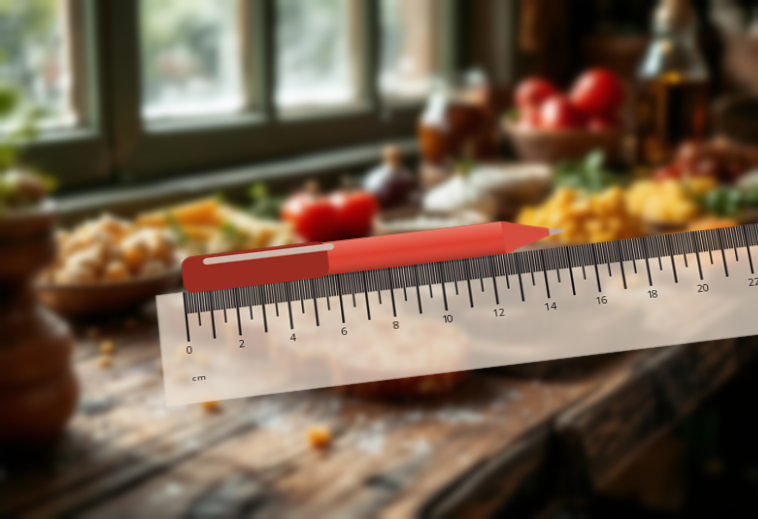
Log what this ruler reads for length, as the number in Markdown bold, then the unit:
**15** cm
